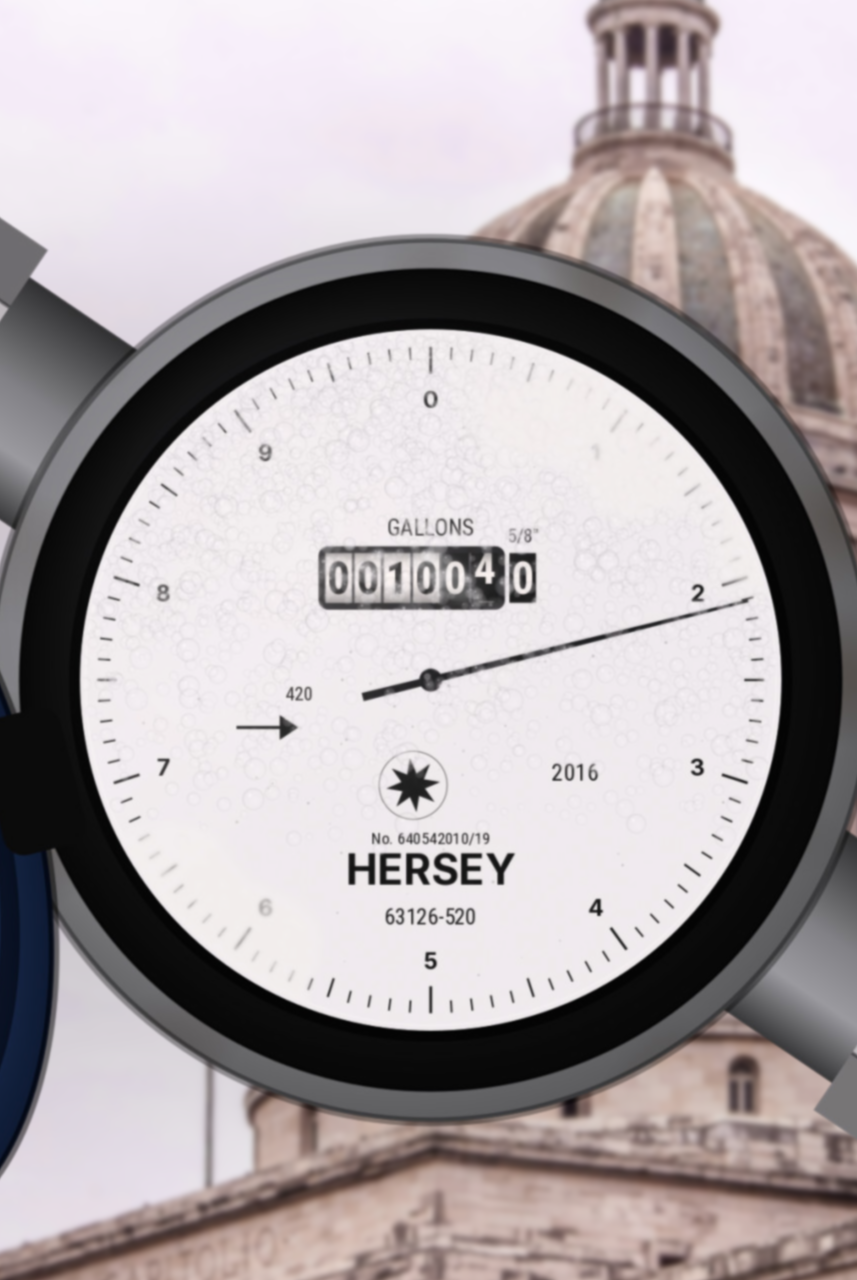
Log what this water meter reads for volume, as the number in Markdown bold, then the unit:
**10042.1** gal
